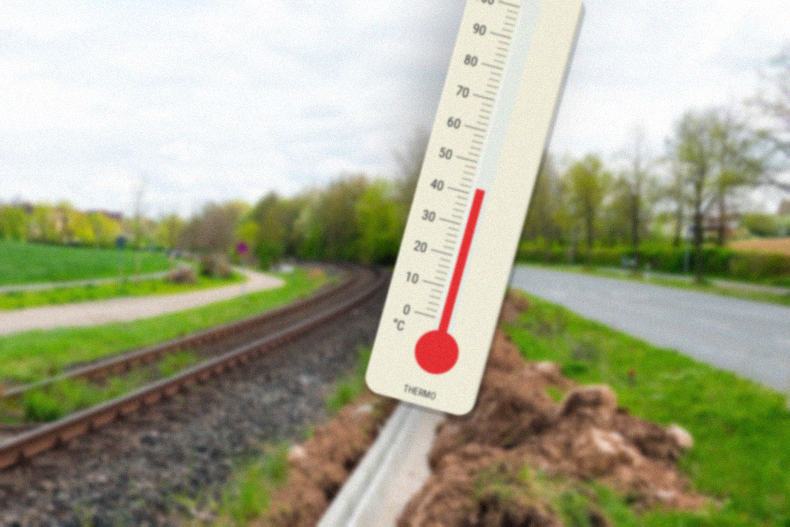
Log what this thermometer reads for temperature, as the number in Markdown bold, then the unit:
**42** °C
